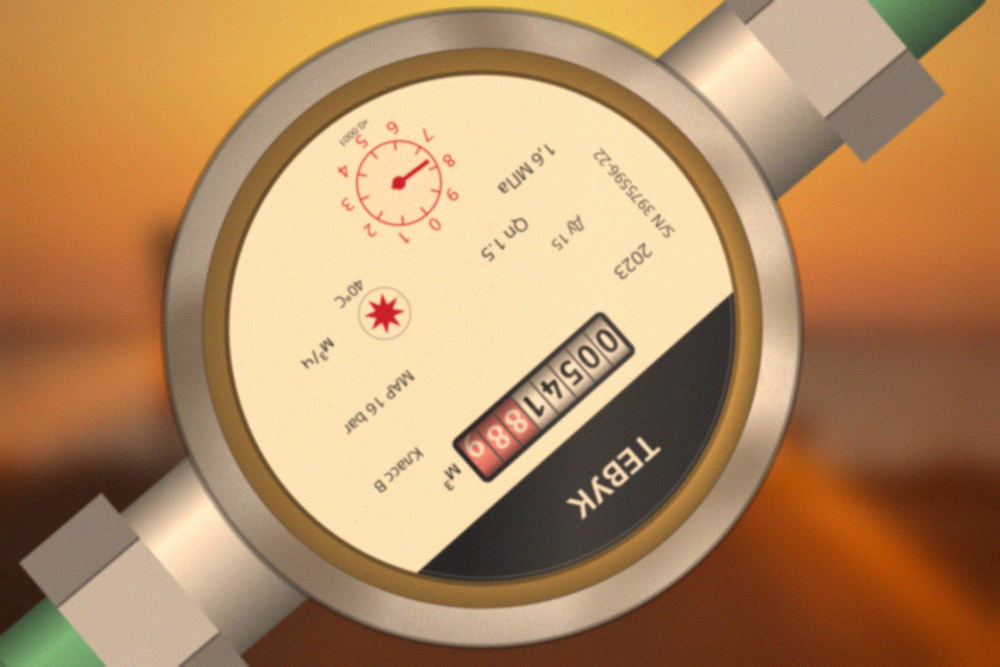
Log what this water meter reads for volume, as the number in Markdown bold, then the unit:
**541.8887** m³
